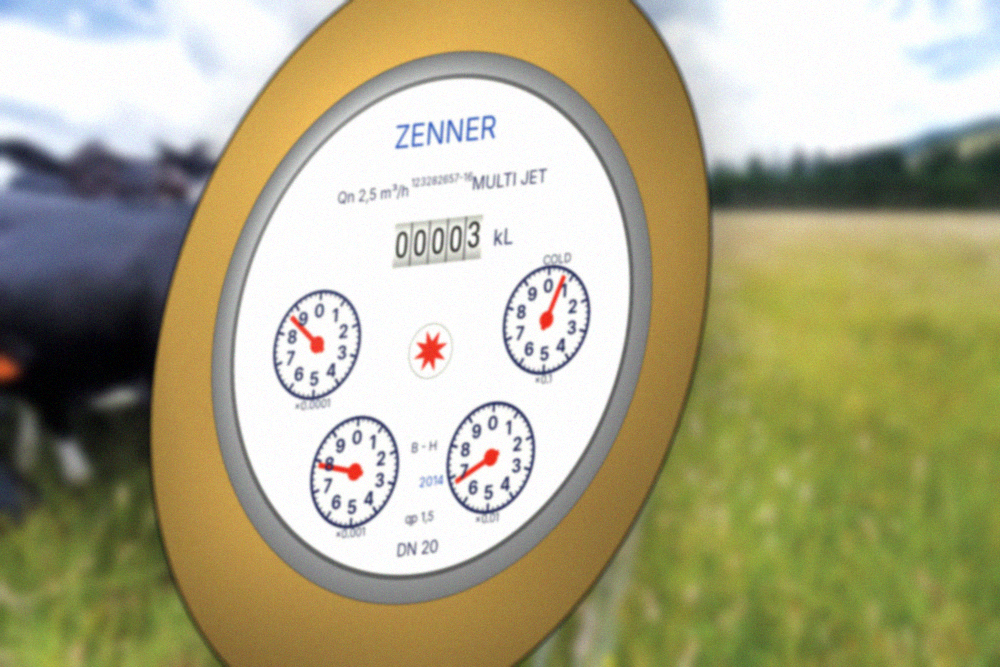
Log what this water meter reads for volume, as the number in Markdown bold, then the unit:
**3.0678** kL
